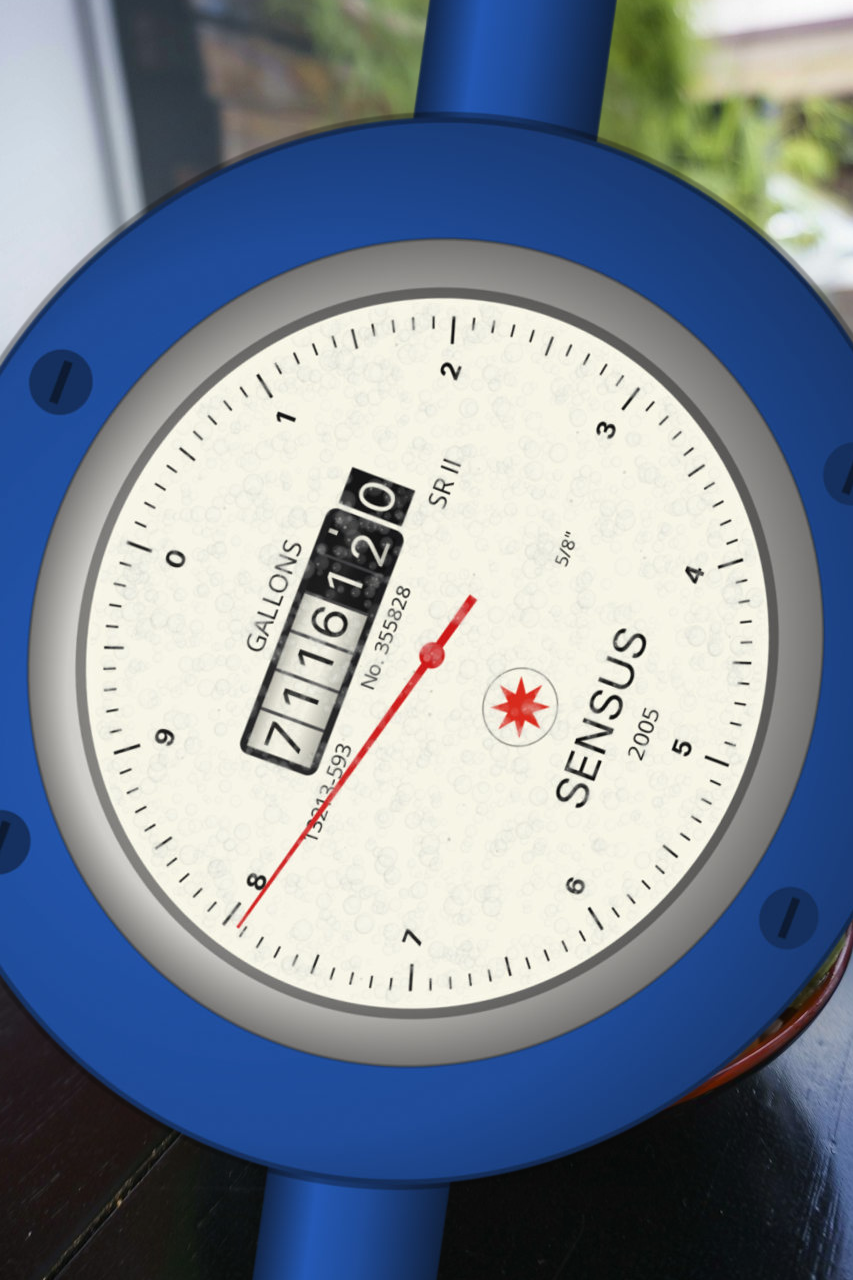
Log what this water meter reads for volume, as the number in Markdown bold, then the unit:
**7116117.9** gal
